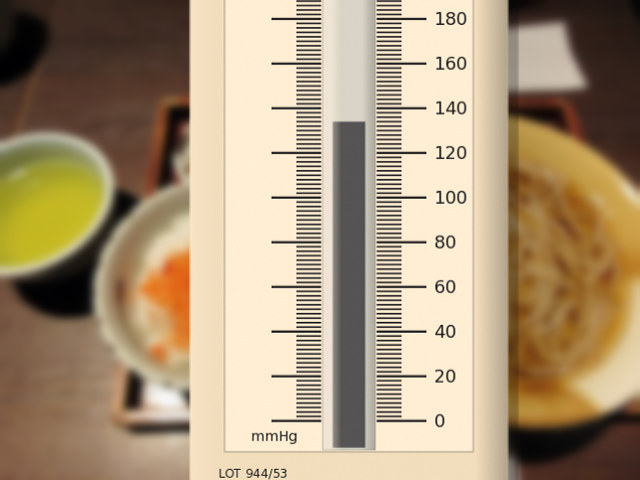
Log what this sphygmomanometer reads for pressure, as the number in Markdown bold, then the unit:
**134** mmHg
